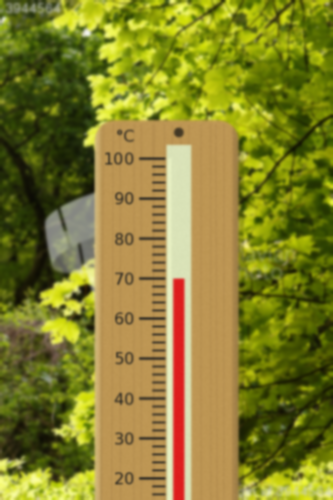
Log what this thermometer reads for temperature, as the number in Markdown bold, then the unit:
**70** °C
